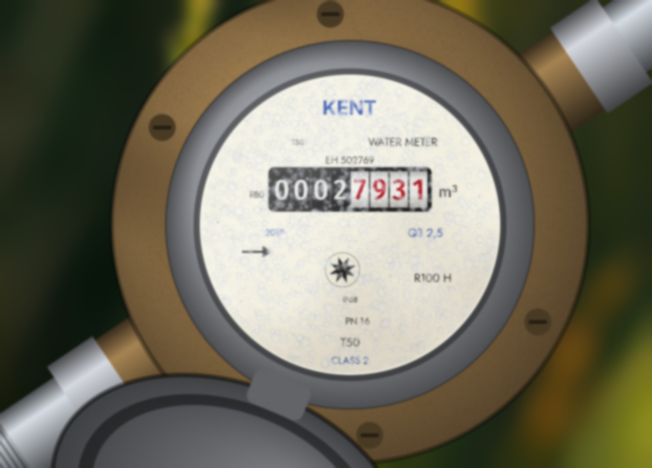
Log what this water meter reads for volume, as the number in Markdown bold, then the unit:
**2.7931** m³
